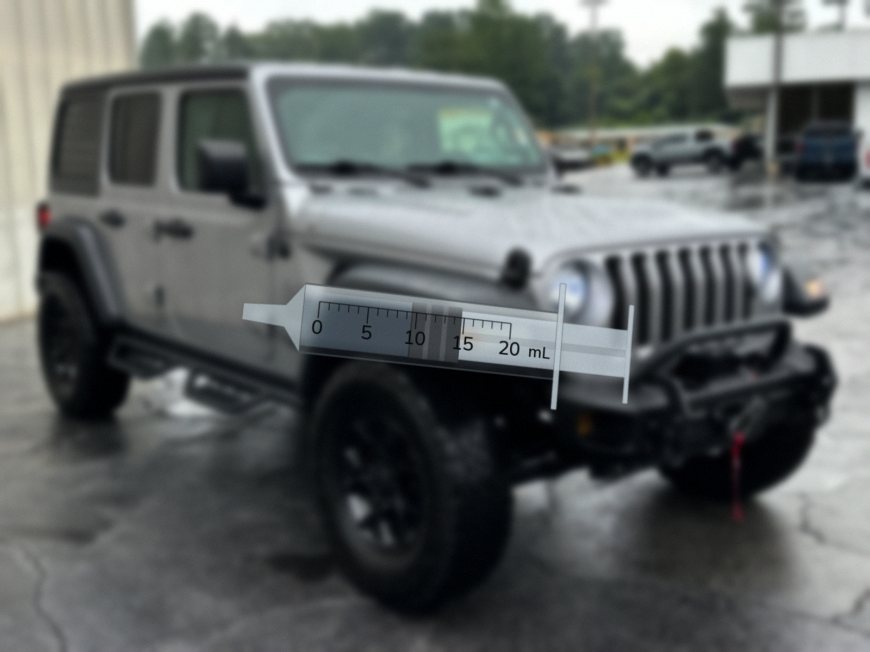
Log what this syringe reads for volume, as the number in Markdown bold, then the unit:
**9.5** mL
